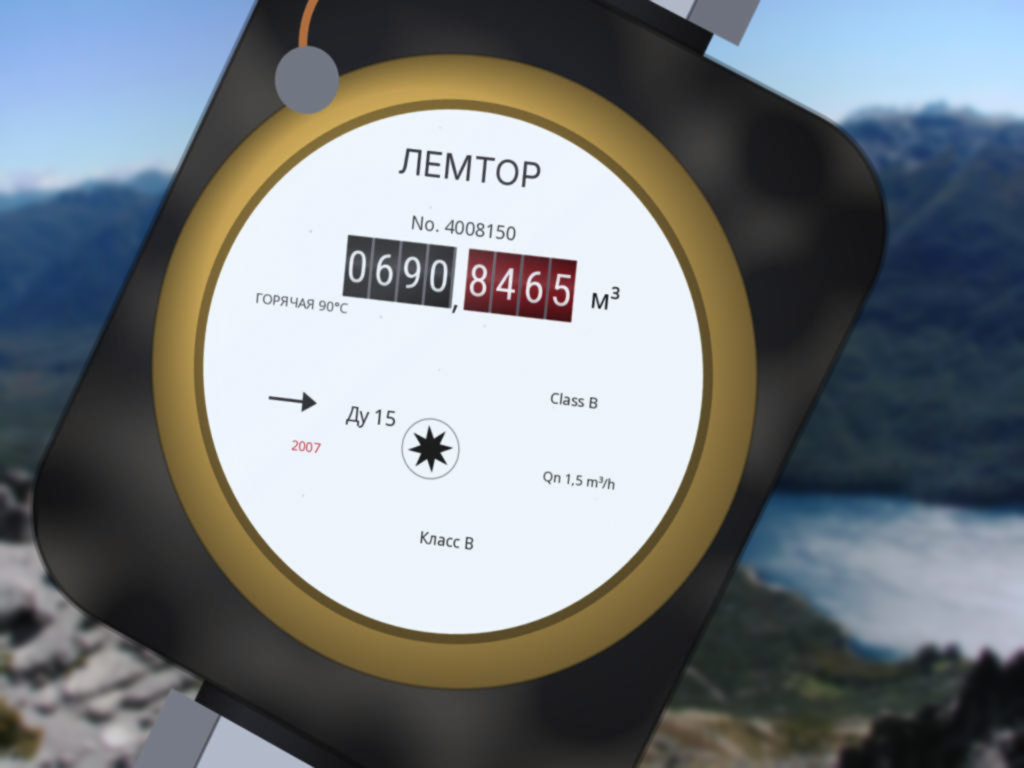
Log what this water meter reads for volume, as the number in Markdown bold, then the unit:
**690.8465** m³
